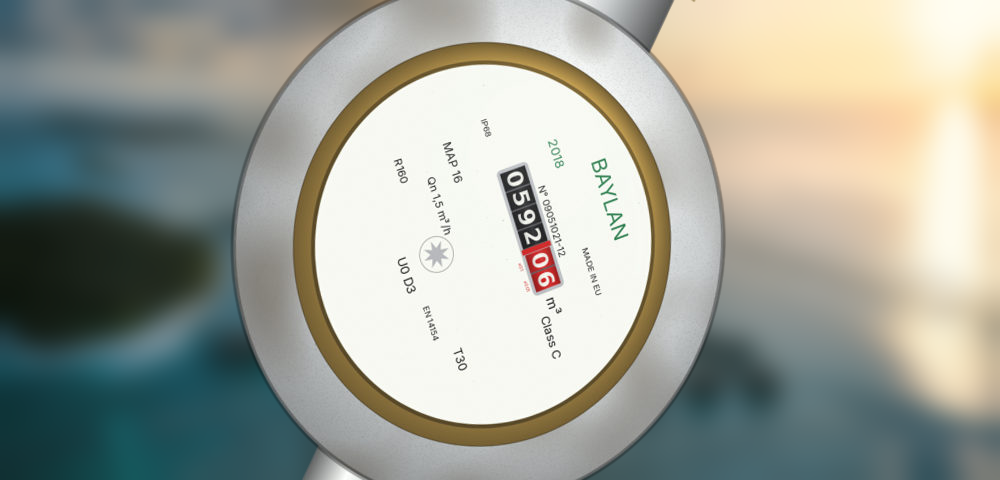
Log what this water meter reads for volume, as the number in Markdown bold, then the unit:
**592.06** m³
